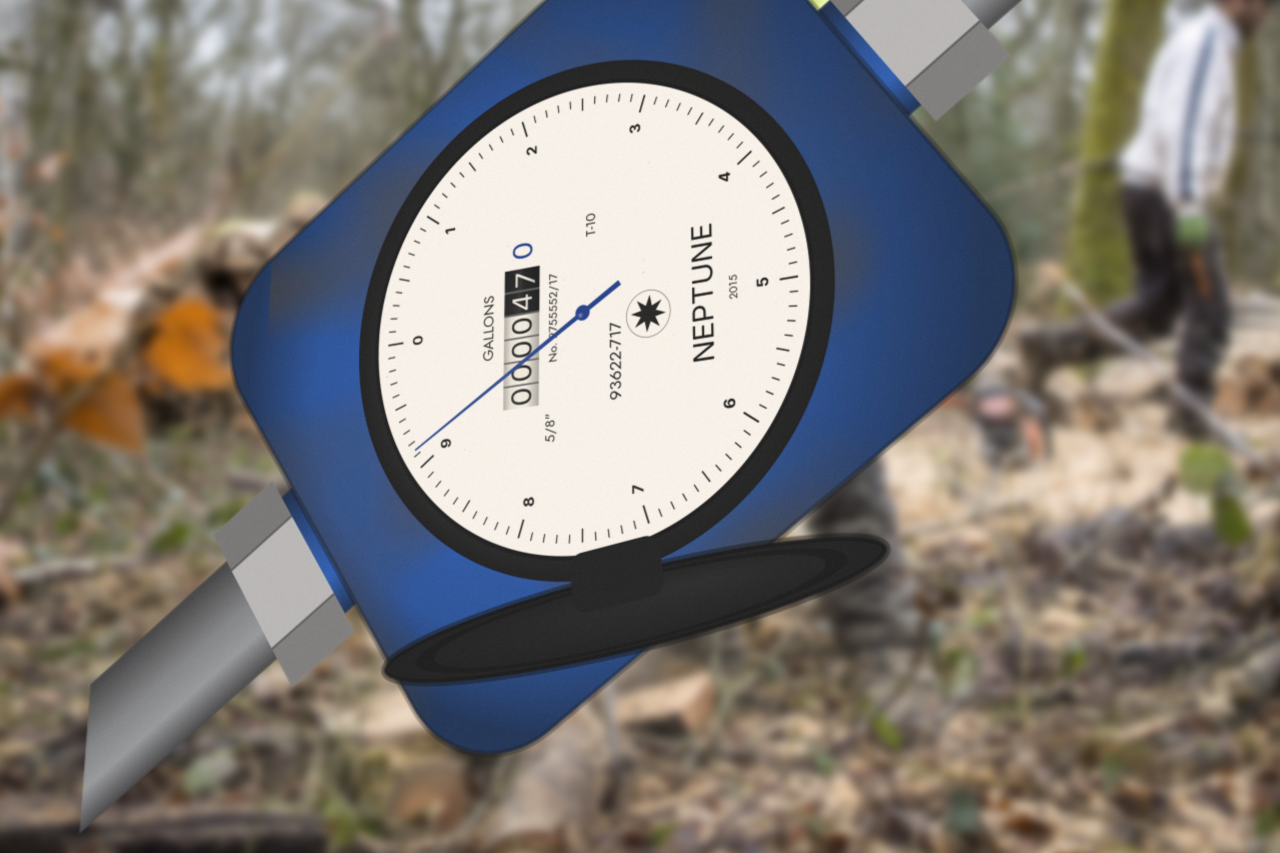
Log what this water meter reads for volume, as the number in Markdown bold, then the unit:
**469.1** gal
